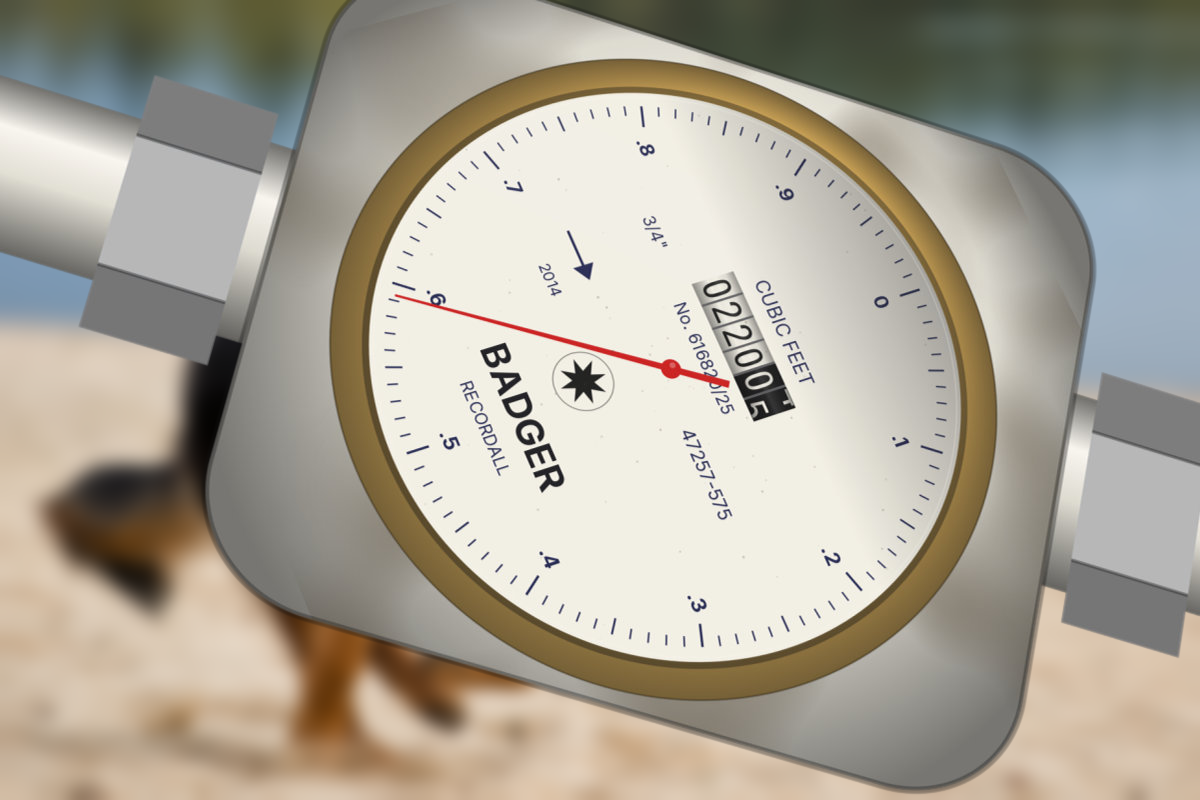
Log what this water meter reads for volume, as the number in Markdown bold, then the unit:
**22004.59** ft³
